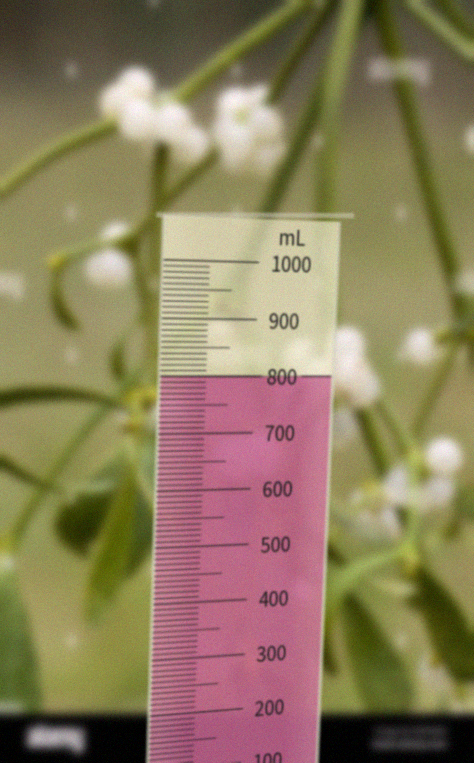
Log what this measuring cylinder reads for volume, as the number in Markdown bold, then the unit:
**800** mL
